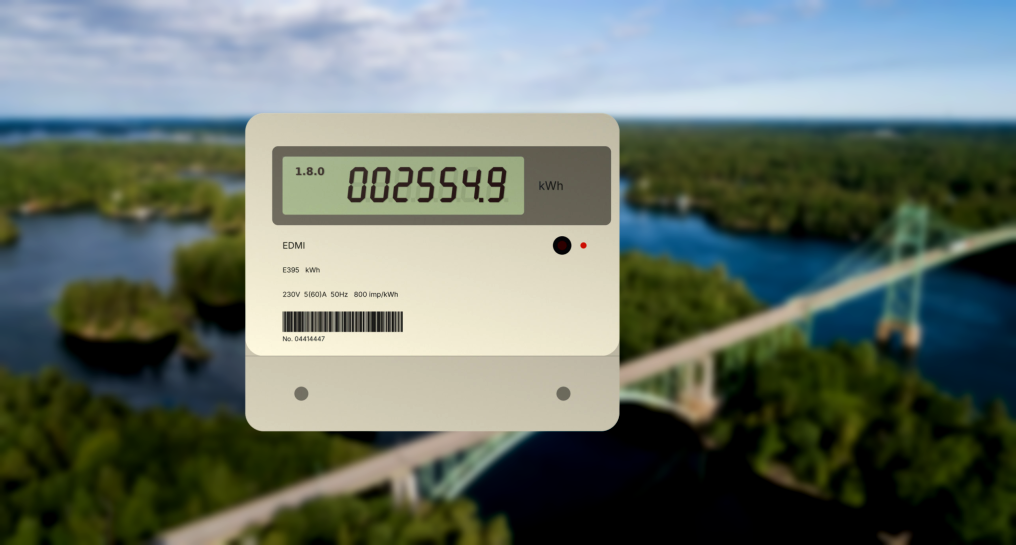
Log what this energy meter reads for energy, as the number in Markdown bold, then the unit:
**2554.9** kWh
